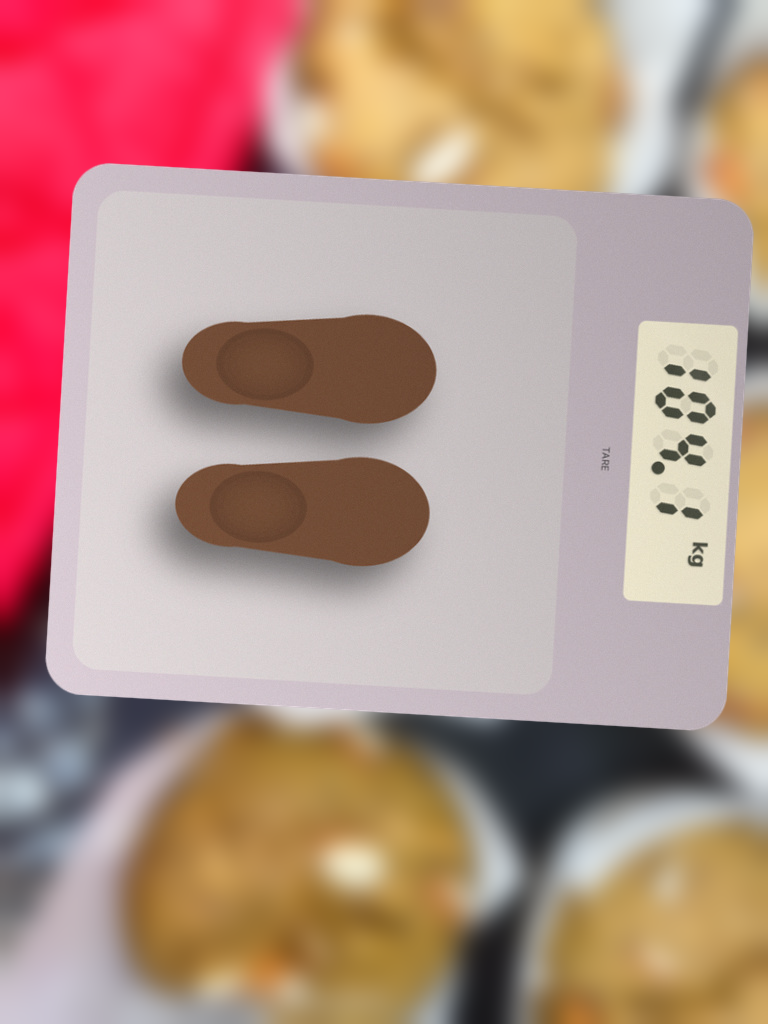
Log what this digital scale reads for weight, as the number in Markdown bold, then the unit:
**104.1** kg
